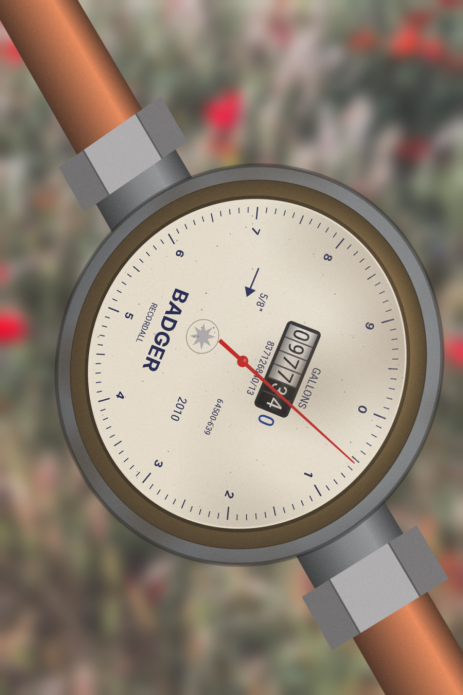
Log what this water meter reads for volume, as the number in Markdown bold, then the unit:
**977340.5** gal
